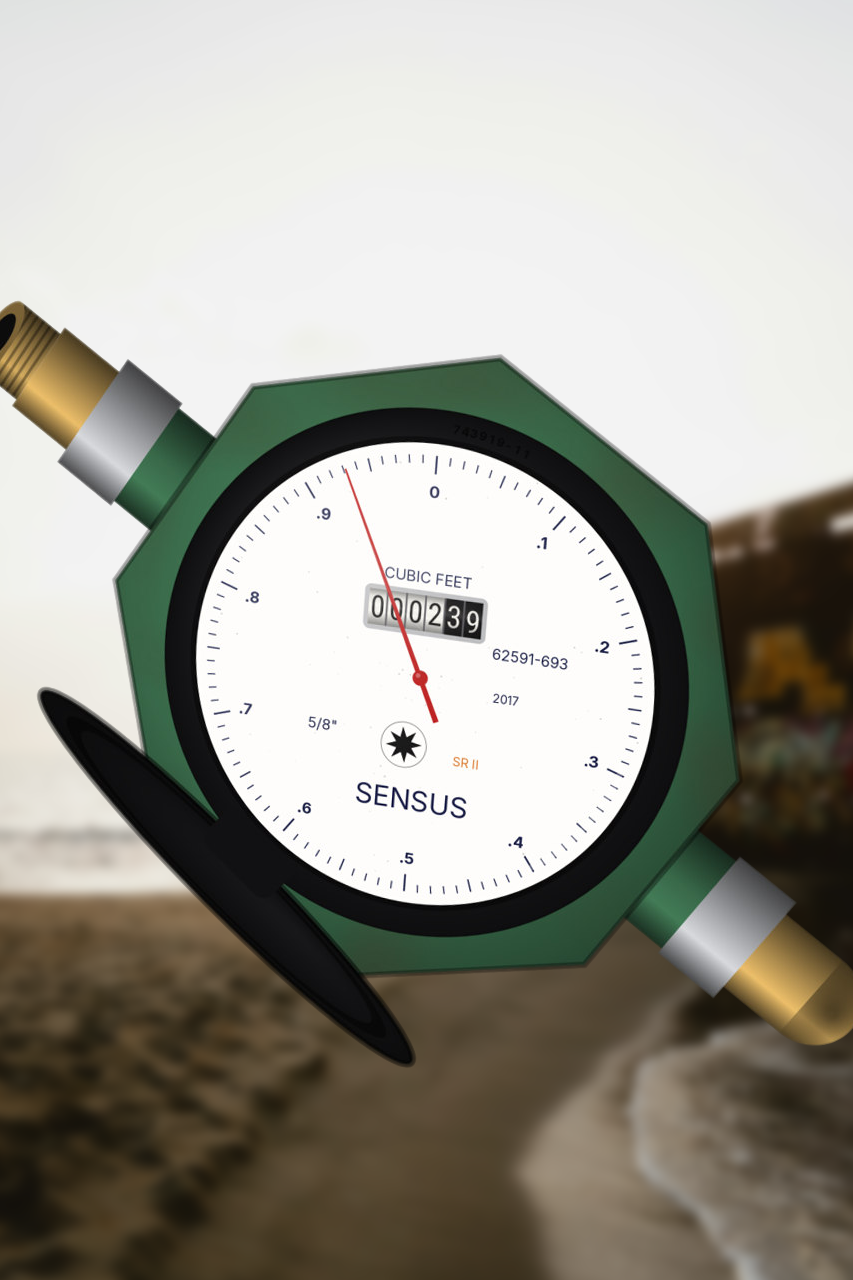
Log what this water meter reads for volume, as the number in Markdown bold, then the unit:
**238.93** ft³
